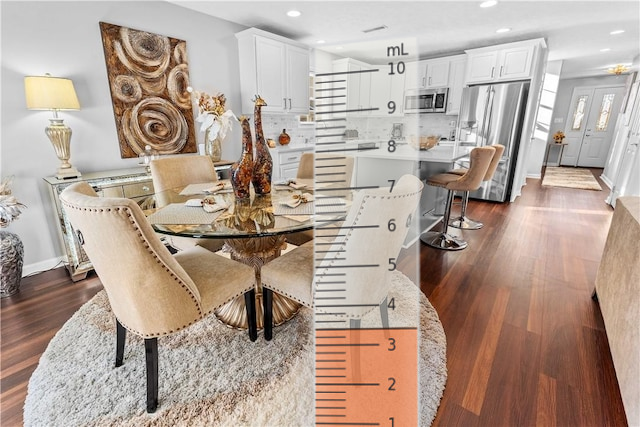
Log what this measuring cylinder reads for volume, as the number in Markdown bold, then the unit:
**3.4** mL
